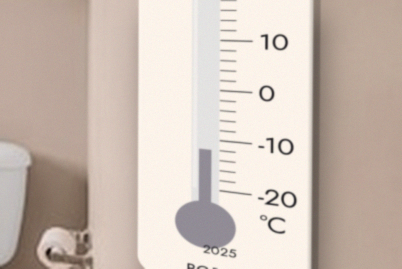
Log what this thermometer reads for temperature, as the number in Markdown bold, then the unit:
**-12** °C
